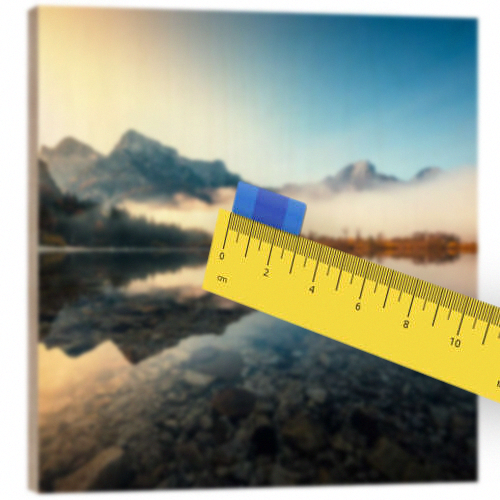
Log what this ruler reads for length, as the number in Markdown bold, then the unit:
**3** cm
